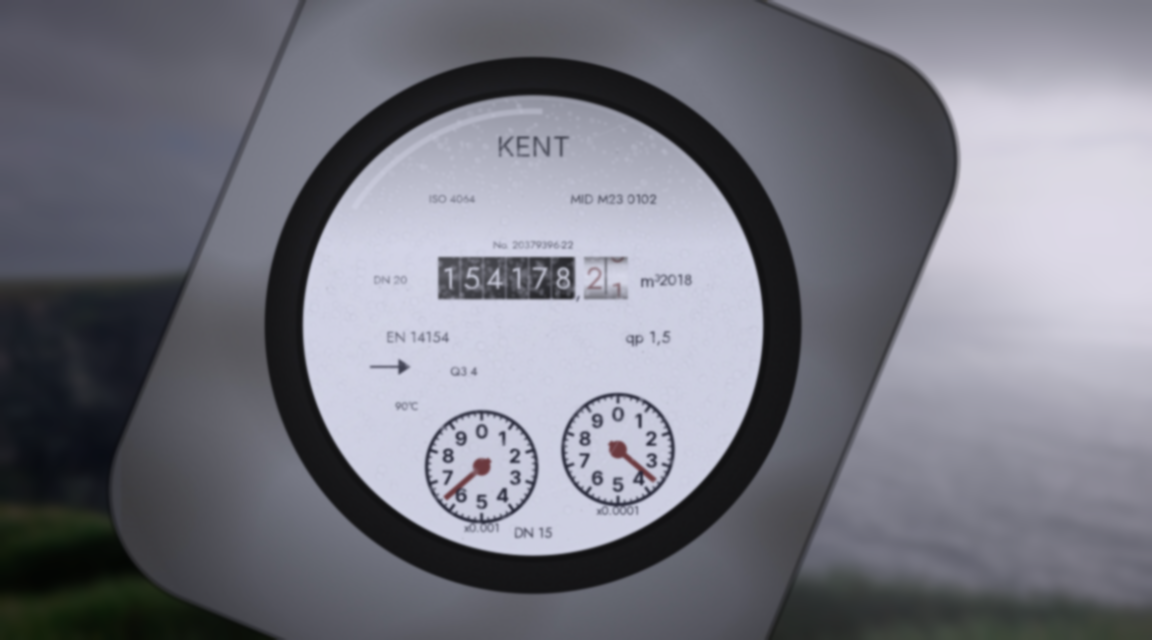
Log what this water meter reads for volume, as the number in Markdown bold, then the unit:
**154178.2063** m³
